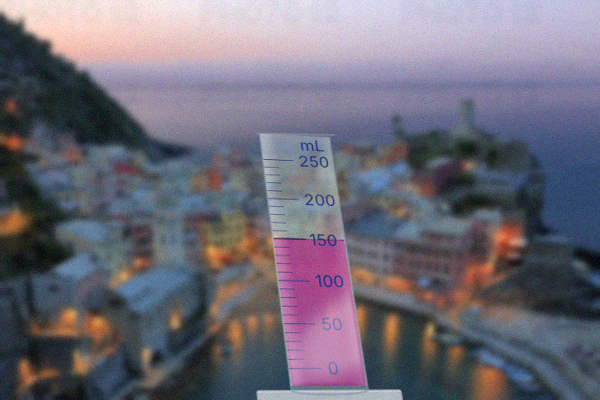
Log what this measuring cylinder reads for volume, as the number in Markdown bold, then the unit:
**150** mL
